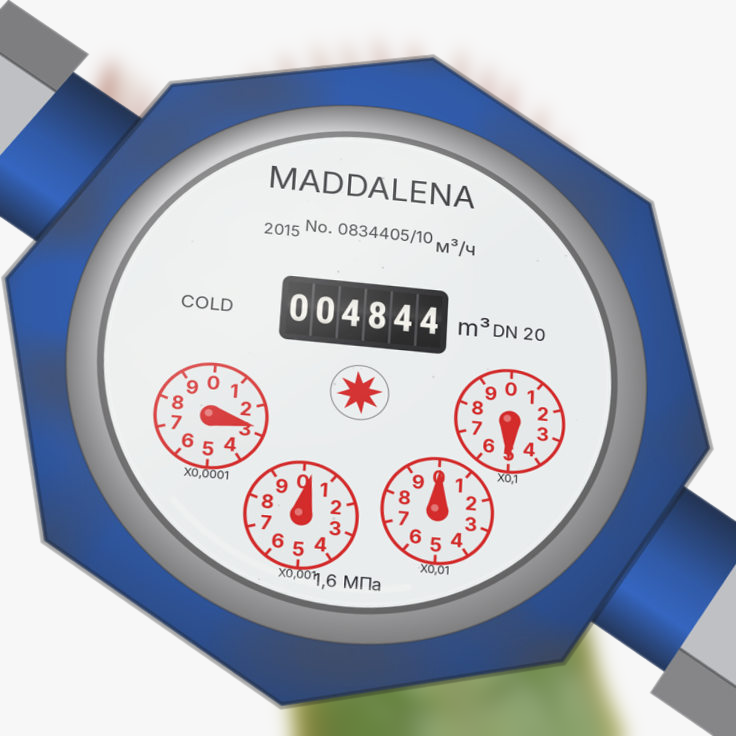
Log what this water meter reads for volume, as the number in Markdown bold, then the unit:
**4844.5002** m³
